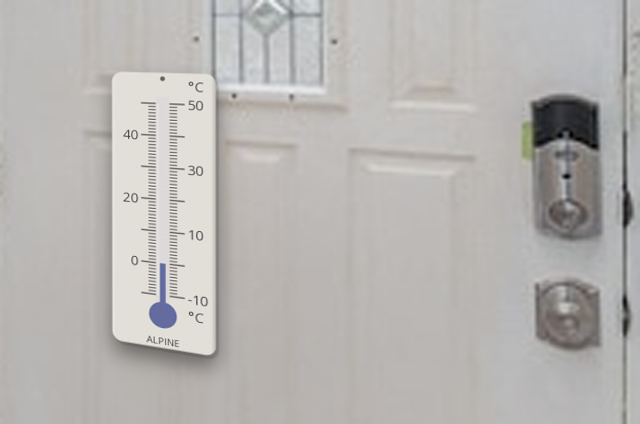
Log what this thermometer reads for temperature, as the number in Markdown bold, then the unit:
**0** °C
